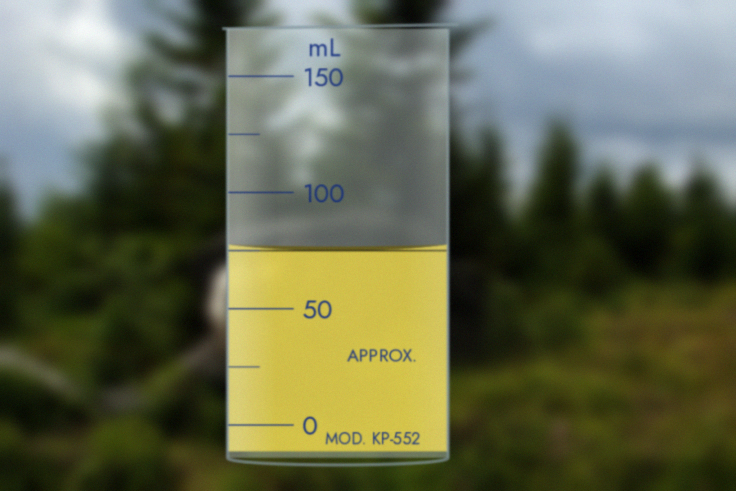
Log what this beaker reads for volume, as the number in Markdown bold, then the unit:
**75** mL
